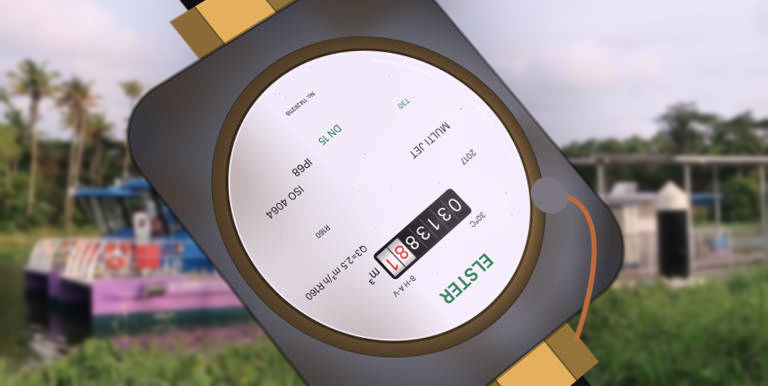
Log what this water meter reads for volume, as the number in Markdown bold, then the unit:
**3138.81** m³
